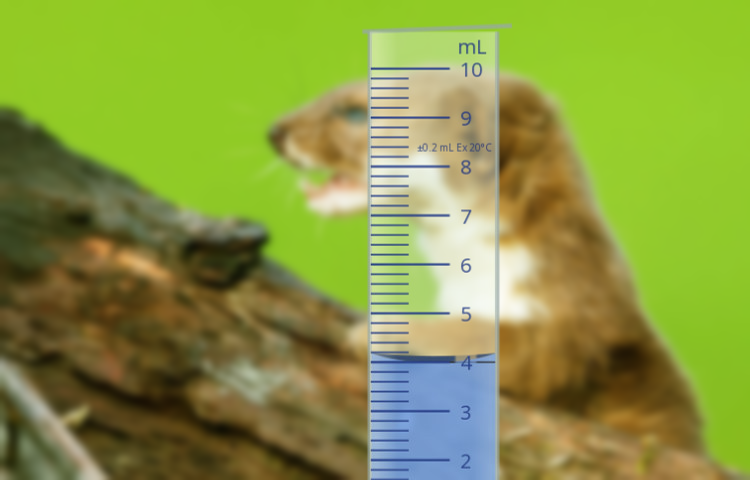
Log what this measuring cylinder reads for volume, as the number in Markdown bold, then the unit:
**4** mL
